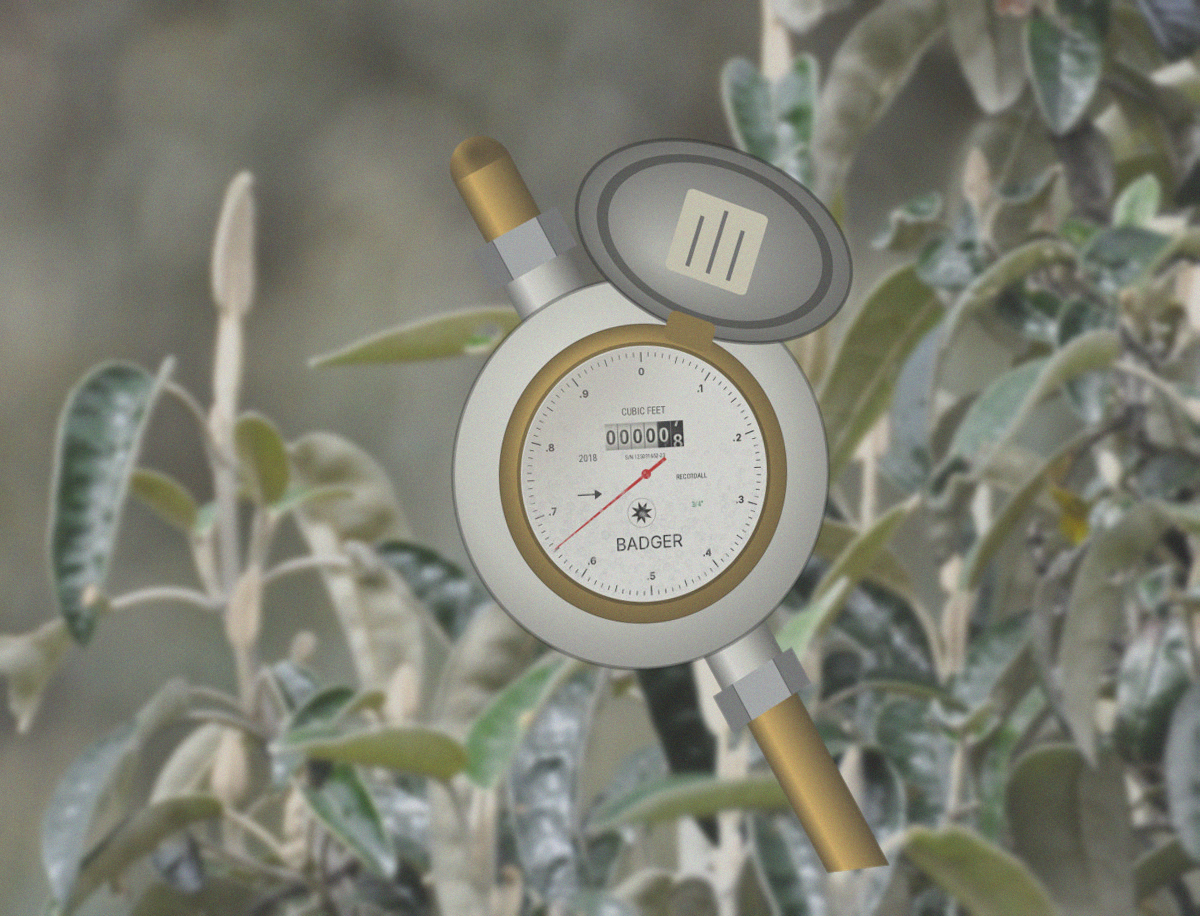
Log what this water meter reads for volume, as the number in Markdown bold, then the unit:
**7.65** ft³
